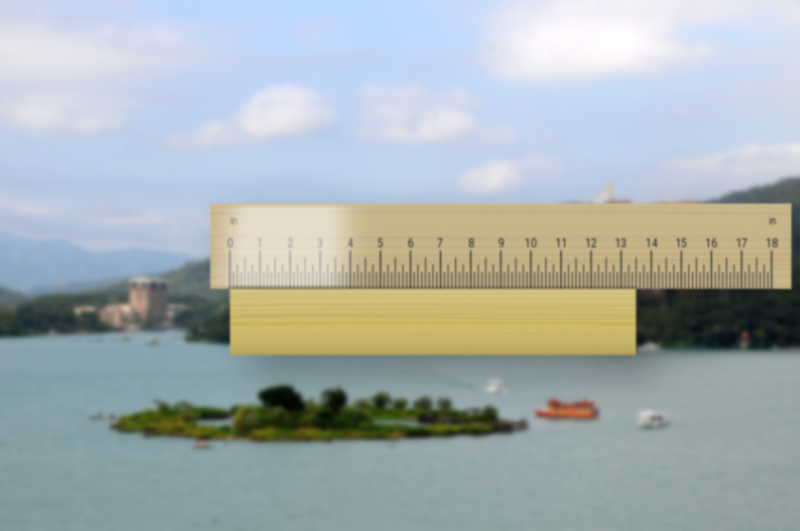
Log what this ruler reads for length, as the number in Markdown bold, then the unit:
**13.5** in
